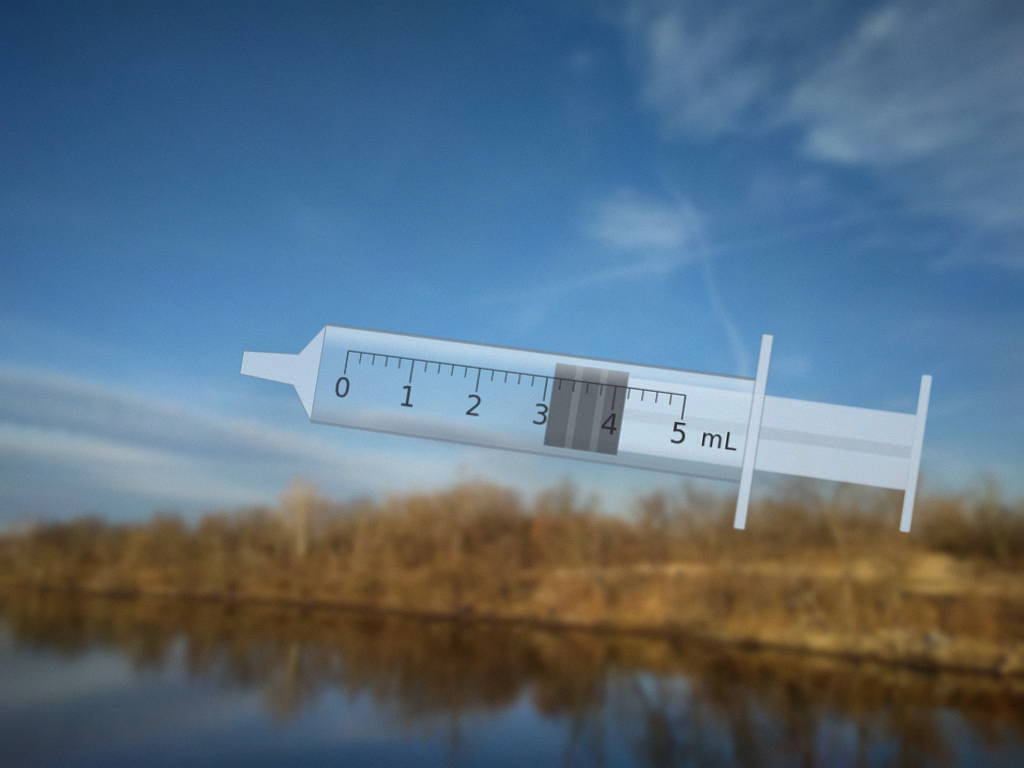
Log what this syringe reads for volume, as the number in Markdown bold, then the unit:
**3.1** mL
